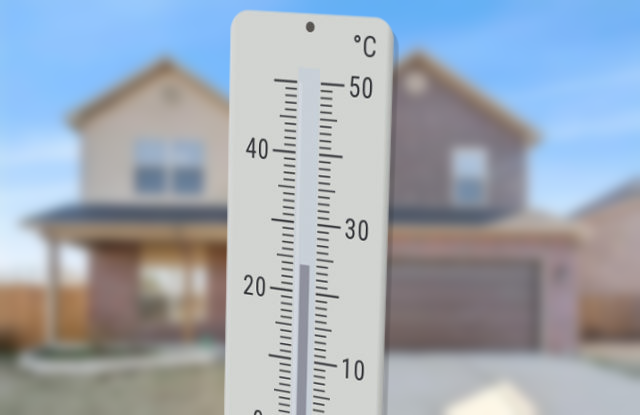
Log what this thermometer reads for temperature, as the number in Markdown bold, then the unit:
**24** °C
